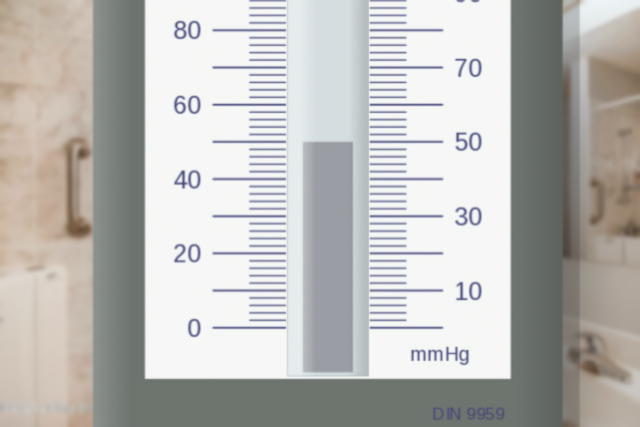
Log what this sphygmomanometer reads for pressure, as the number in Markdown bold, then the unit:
**50** mmHg
